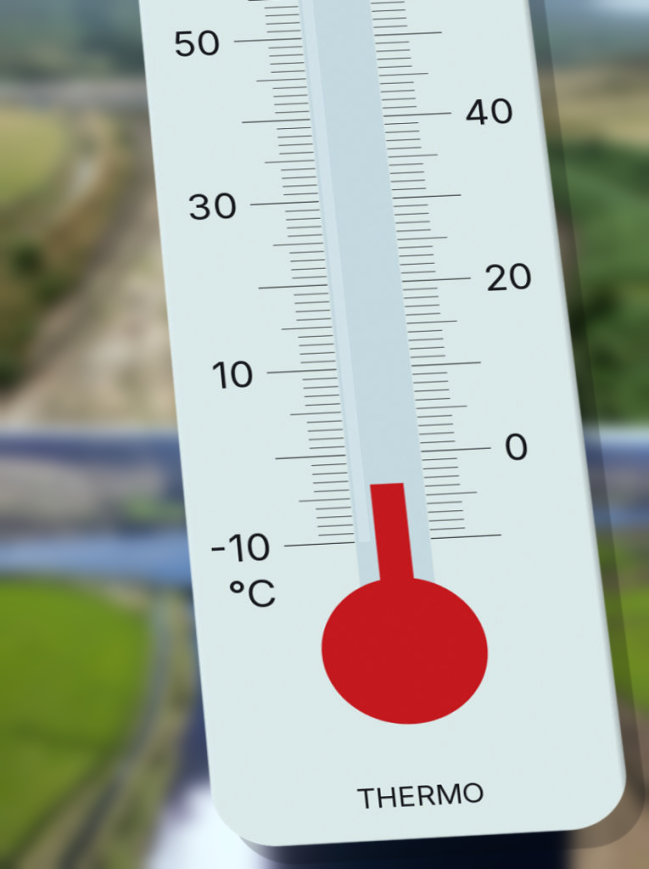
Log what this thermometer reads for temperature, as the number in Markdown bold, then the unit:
**-3.5** °C
